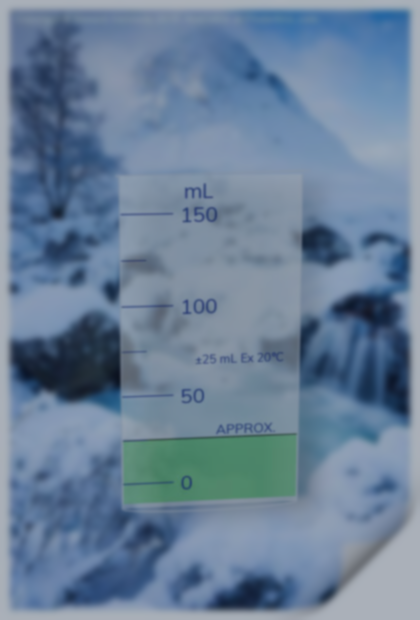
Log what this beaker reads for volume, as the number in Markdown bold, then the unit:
**25** mL
